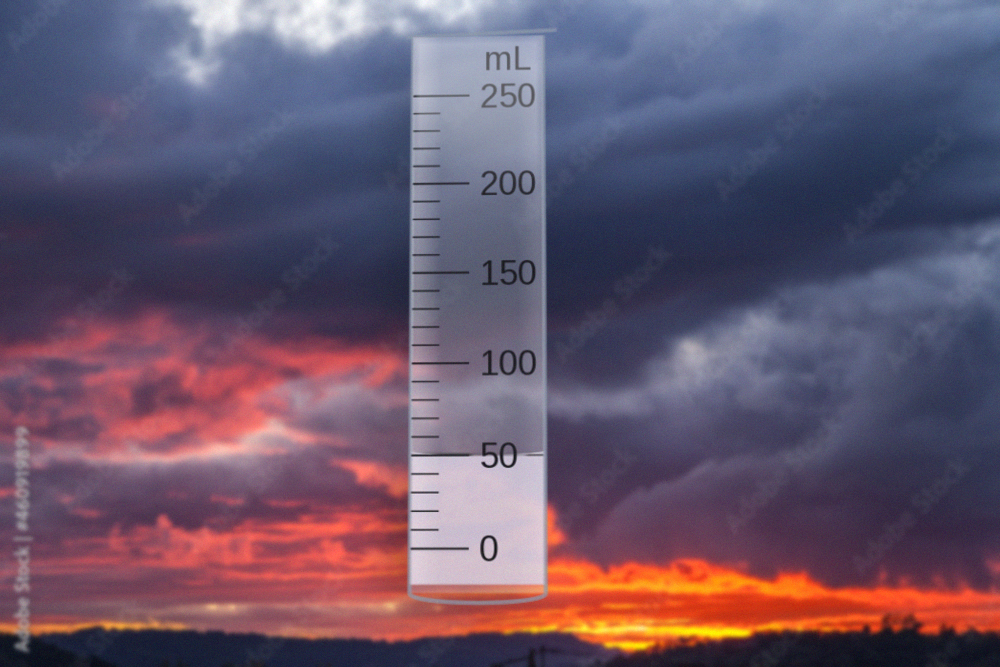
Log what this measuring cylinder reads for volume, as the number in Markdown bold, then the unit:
**50** mL
